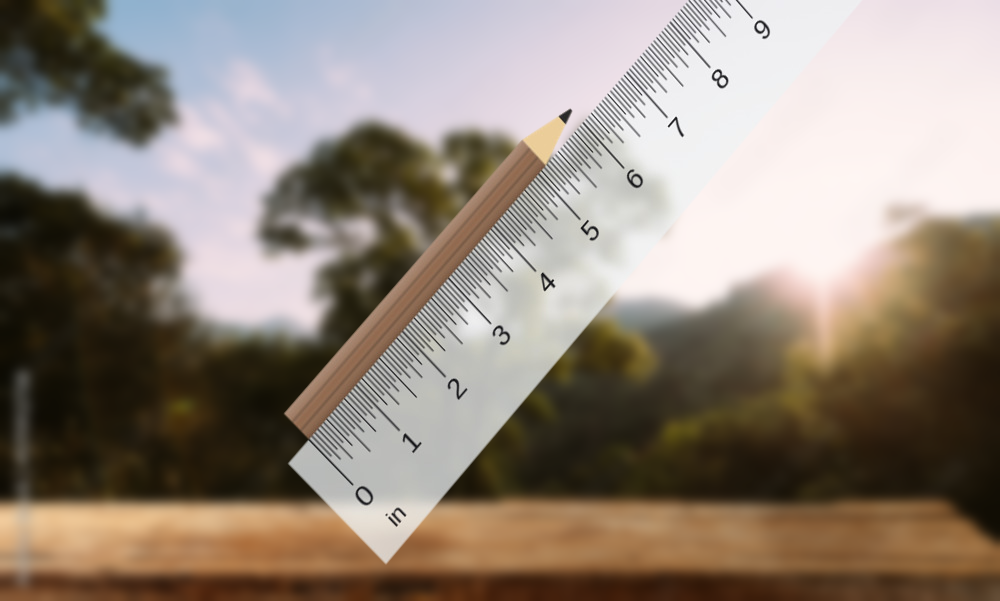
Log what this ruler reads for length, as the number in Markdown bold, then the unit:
**6** in
